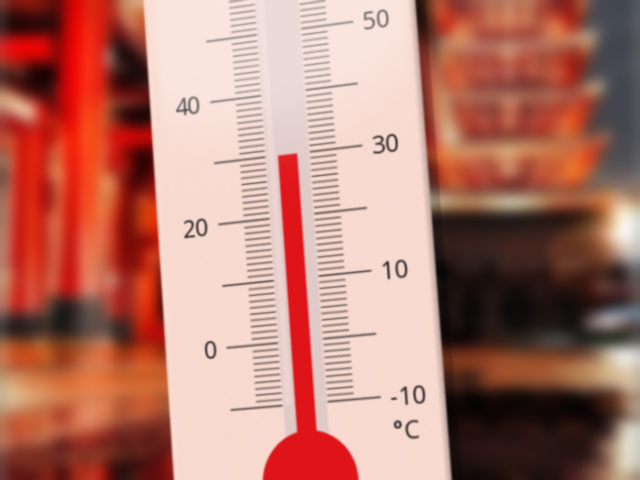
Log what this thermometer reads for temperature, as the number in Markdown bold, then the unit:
**30** °C
